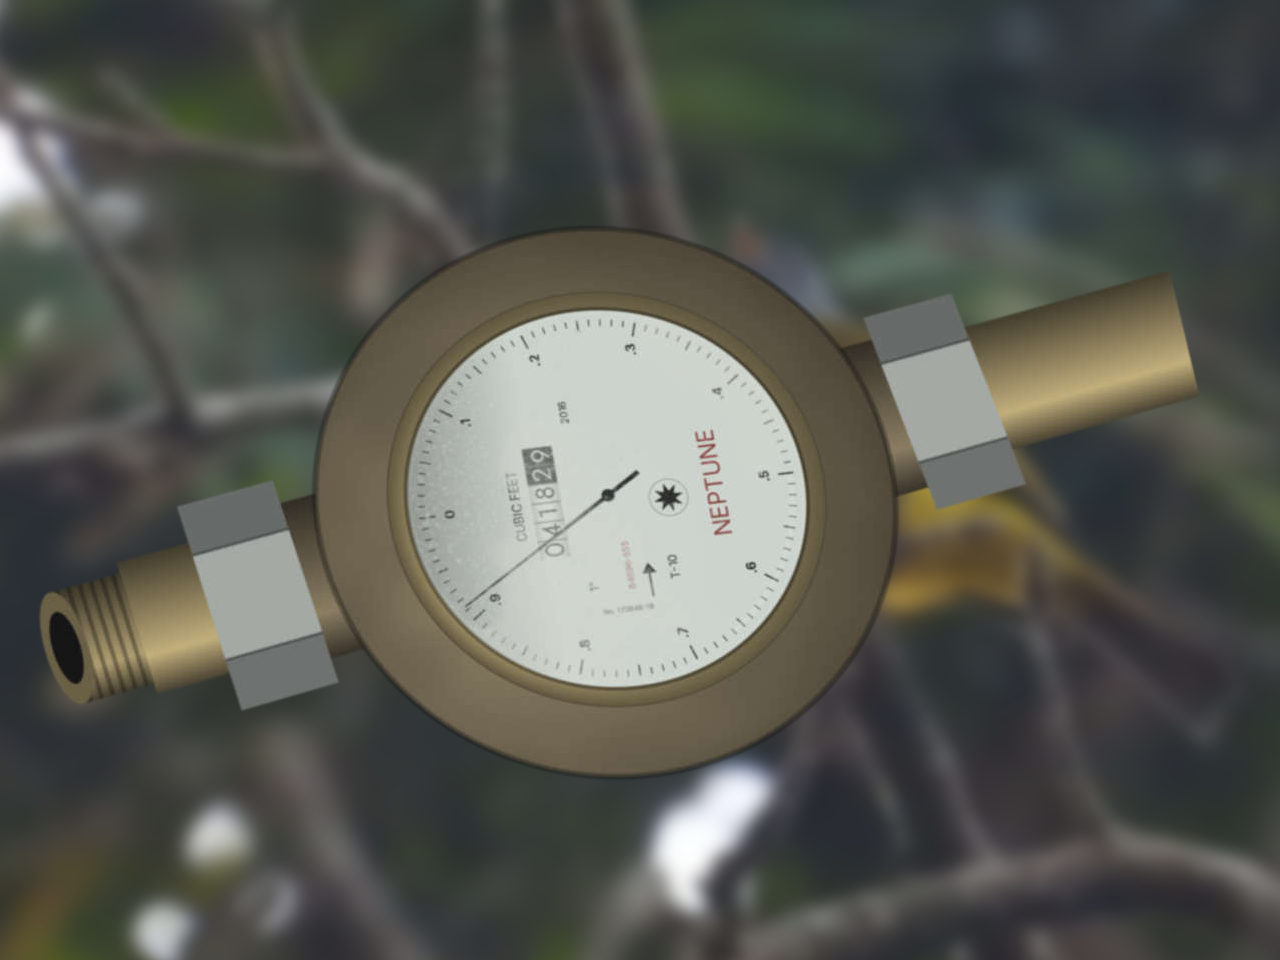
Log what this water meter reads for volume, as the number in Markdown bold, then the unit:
**41828.91** ft³
